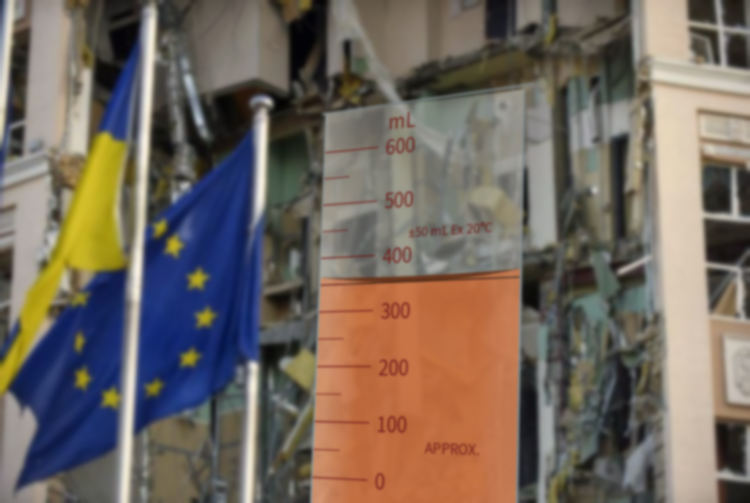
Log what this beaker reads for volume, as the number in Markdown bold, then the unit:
**350** mL
